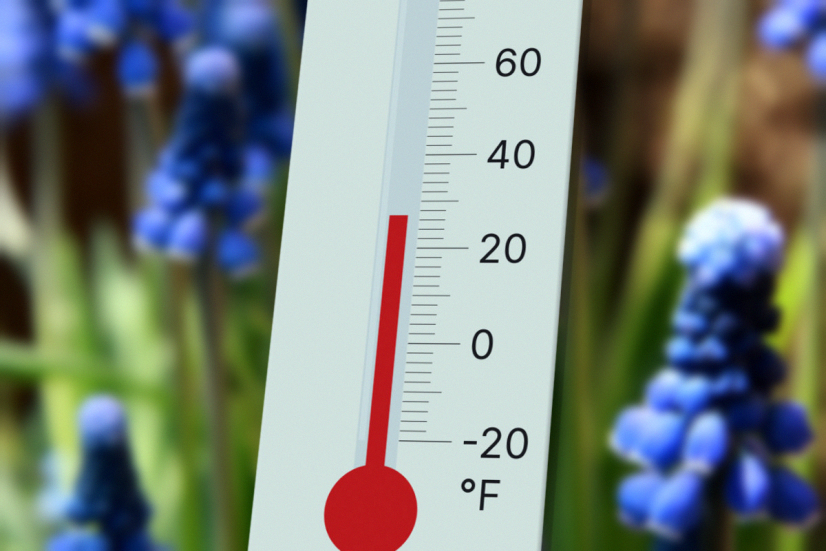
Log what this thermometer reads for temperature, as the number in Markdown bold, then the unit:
**27** °F
